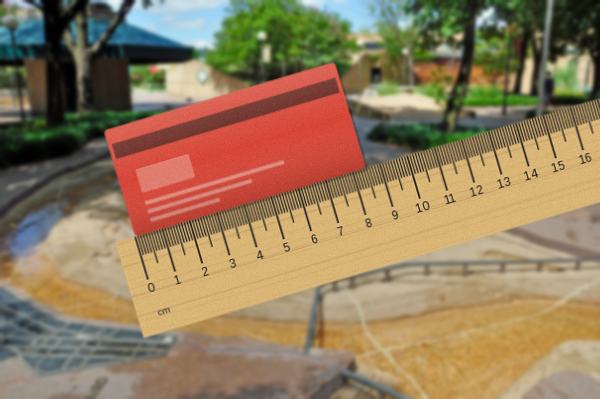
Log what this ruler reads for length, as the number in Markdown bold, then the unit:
**8.5** cm
